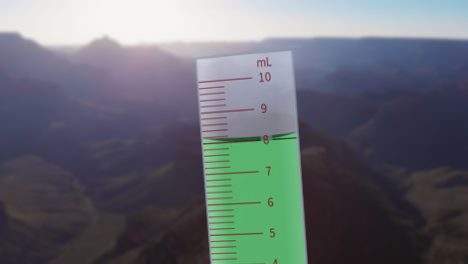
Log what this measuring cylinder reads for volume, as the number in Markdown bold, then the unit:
**8** mL
